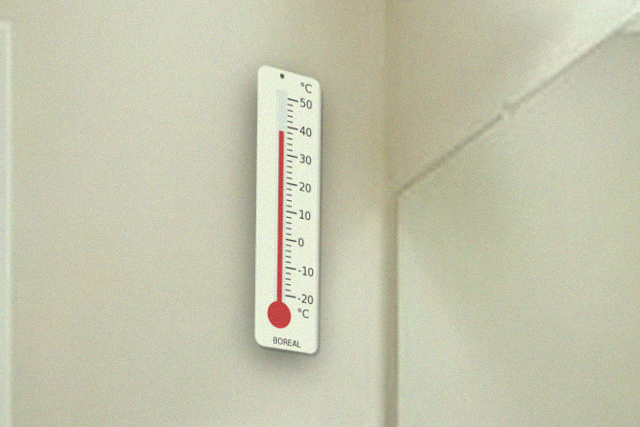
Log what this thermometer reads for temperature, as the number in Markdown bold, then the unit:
**38** °C
